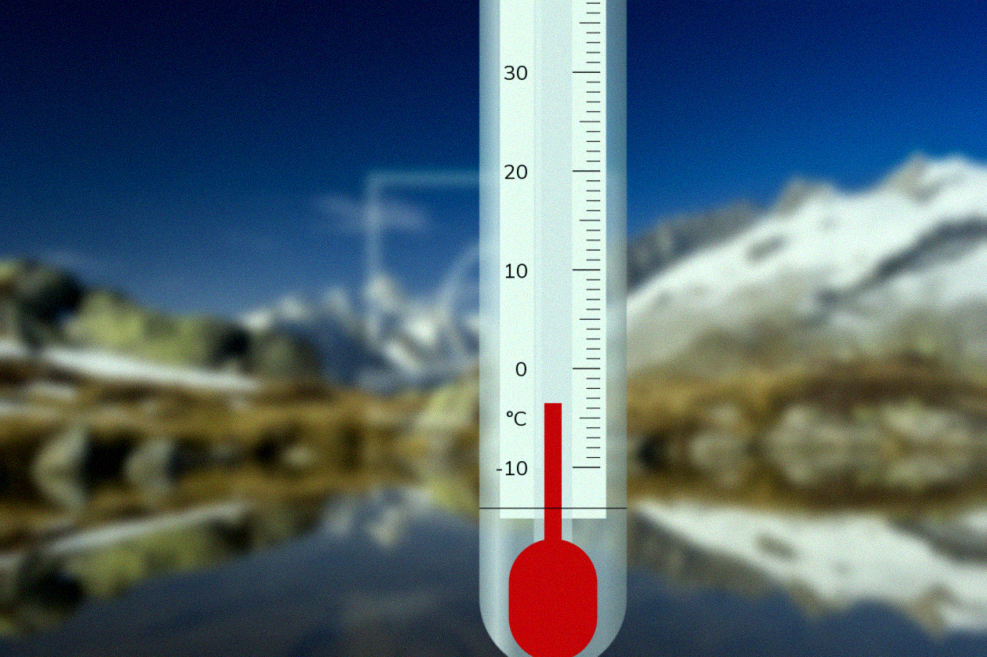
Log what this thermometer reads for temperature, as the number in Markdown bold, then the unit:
**-3.5** °C
